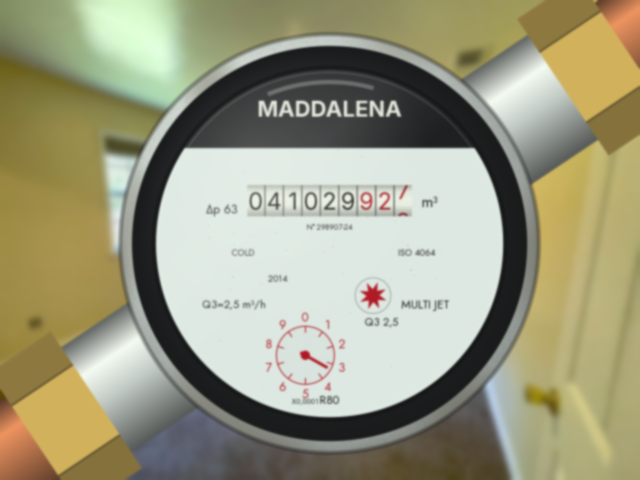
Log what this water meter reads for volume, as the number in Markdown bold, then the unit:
**41029.9273** m³
